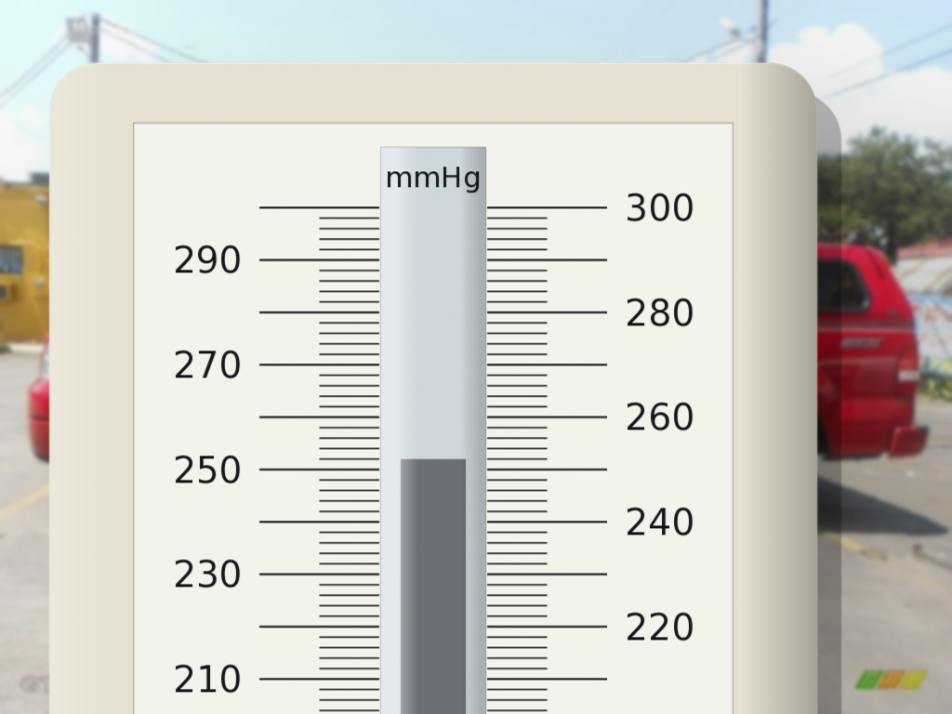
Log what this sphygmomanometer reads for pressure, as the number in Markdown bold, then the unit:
**252** mmHg
